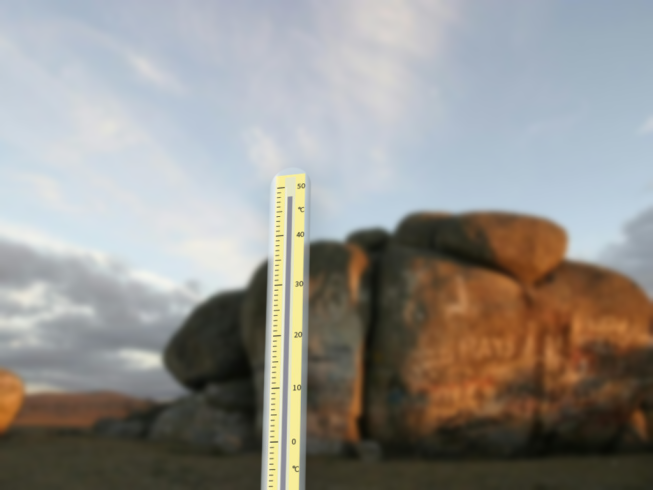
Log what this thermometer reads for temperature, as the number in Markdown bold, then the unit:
**48** °C
